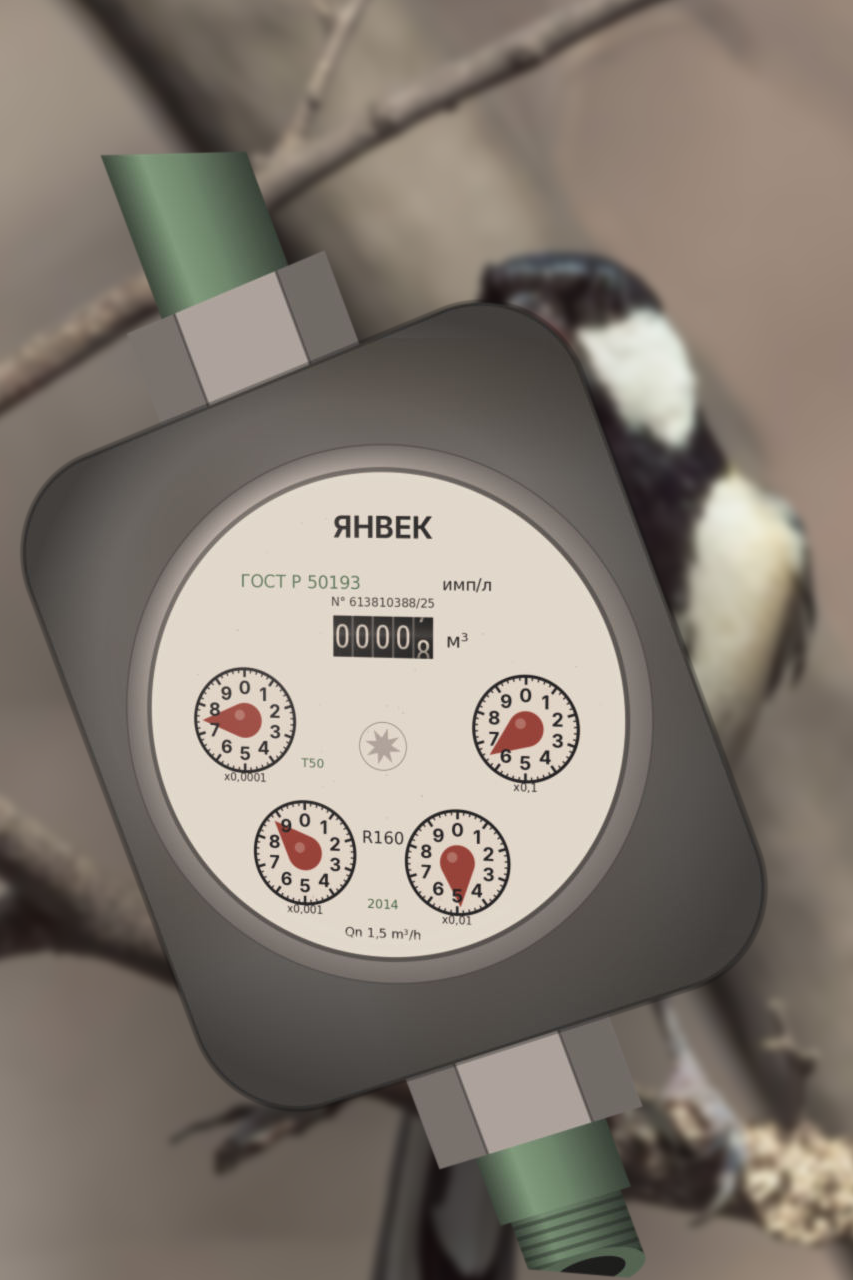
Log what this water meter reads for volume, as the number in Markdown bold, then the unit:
**7.6487** m³
